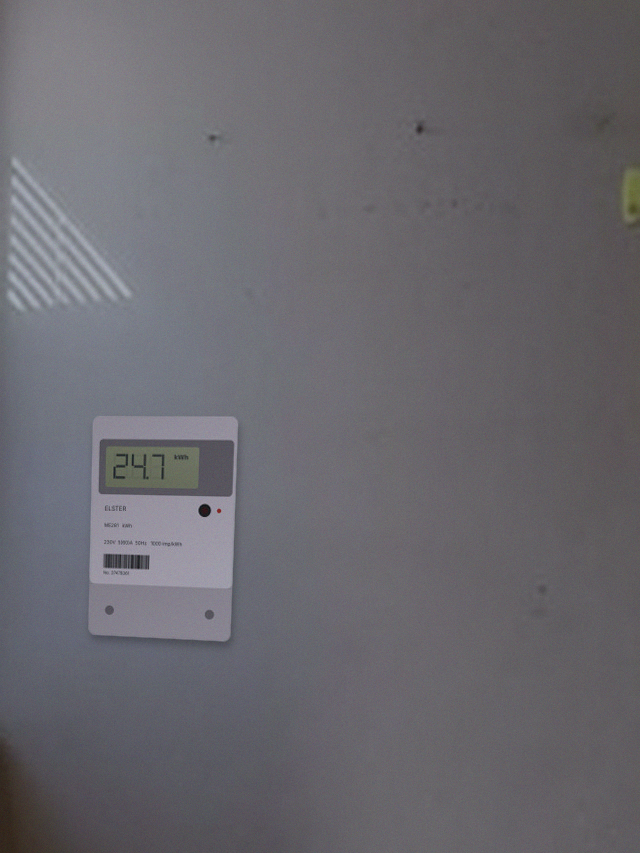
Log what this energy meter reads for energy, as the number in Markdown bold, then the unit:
**24.7** kWh
